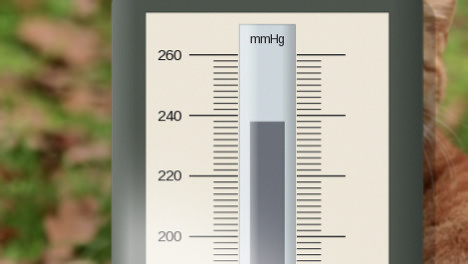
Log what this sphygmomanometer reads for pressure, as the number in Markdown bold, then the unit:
**238** mmHg
